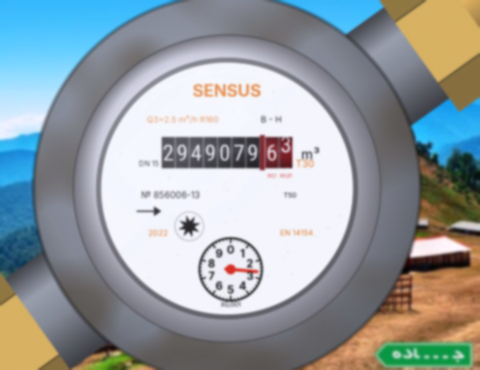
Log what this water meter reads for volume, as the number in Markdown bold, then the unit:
**2949079.632** m³
